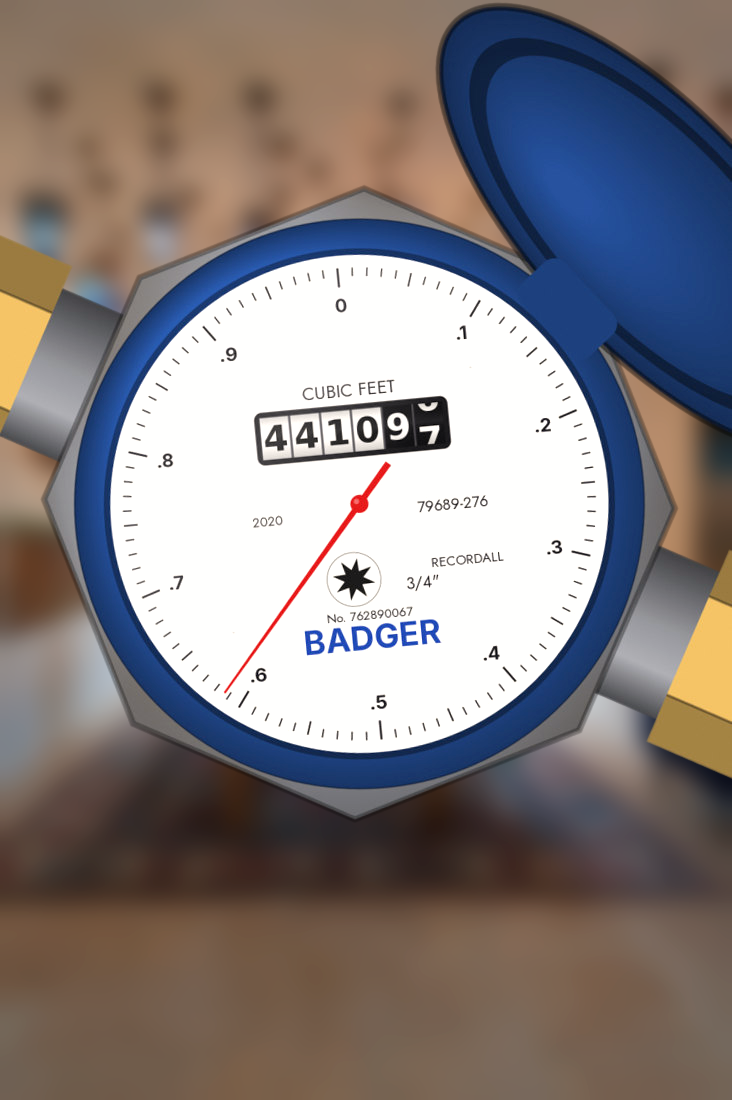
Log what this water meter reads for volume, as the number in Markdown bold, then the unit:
**441096.61** ft³
